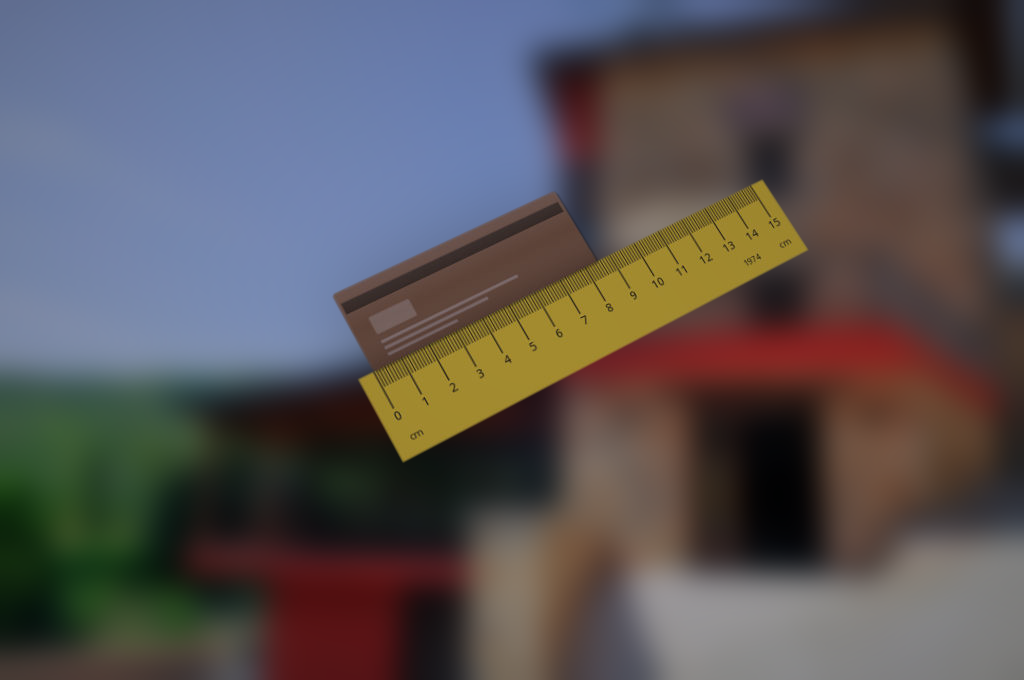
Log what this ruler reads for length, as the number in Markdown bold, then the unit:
**8.5** cm
